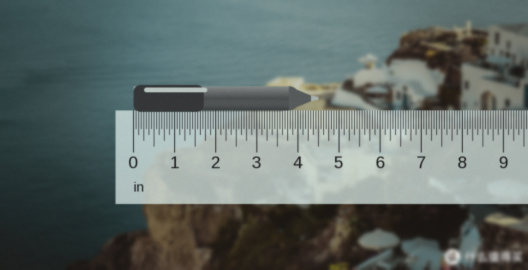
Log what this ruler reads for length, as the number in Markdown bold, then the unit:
**4.5** in
